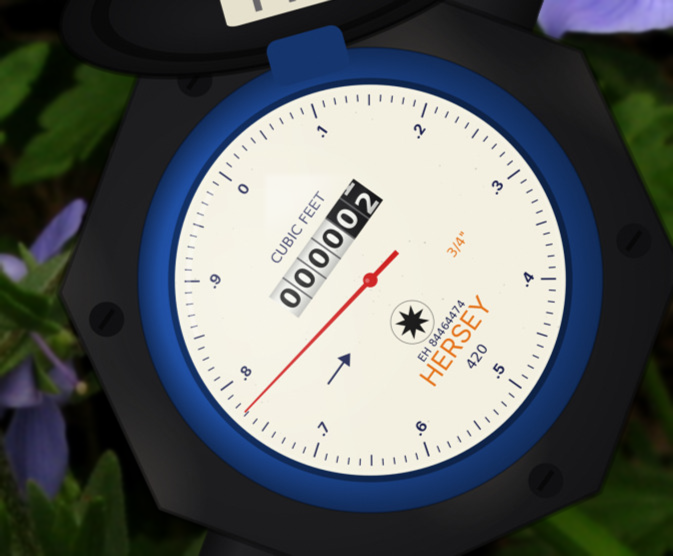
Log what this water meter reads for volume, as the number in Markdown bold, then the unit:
**1.77** ft³
